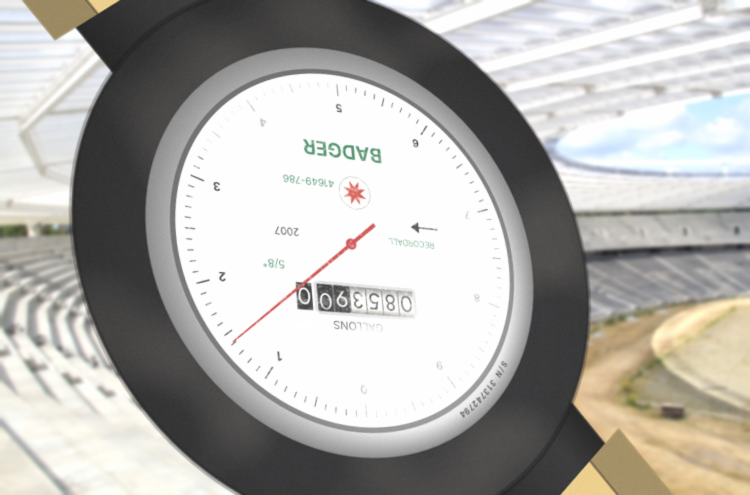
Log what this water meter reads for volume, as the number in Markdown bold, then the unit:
**853901.4** gal
